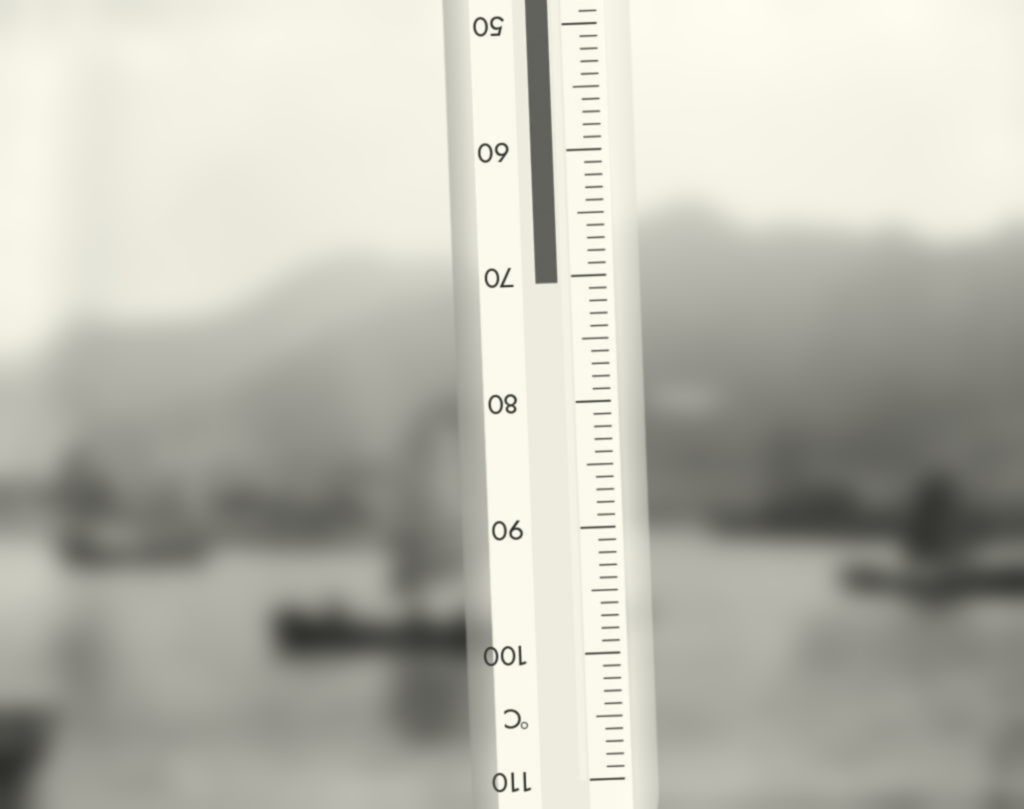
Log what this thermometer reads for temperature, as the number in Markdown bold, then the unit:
**70.5** °C
